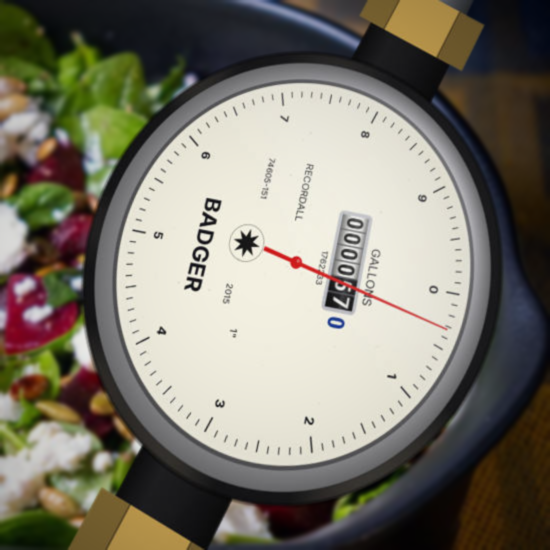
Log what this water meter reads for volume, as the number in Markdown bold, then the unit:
**570.3** gal
